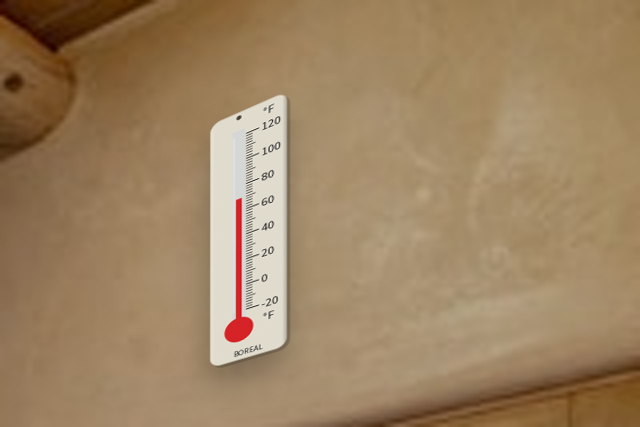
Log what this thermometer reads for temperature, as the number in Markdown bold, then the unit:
**70** °F
